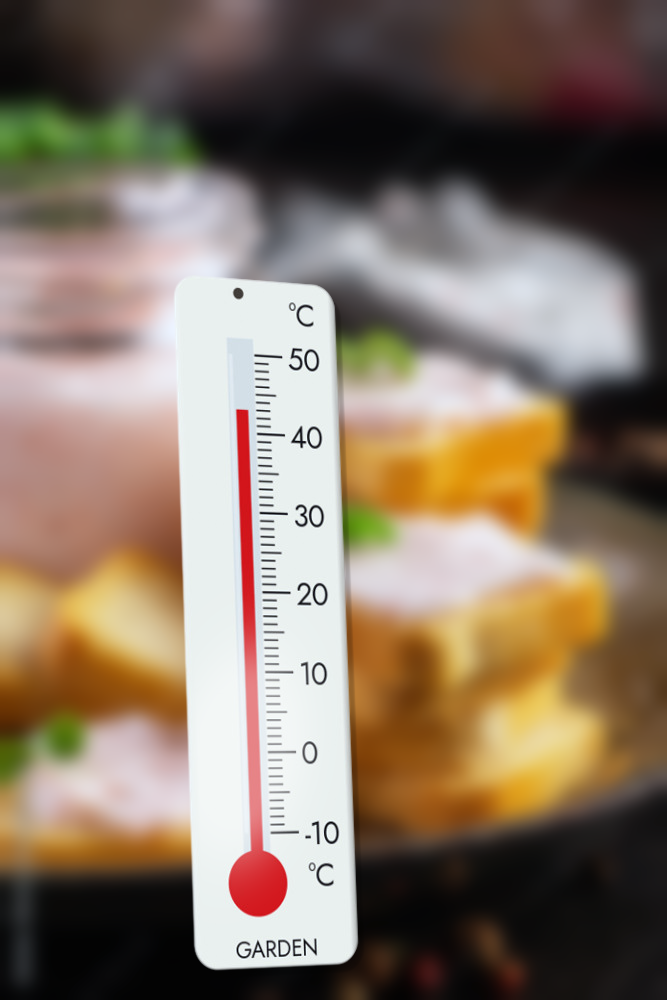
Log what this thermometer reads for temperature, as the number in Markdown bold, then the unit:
**43** °C
